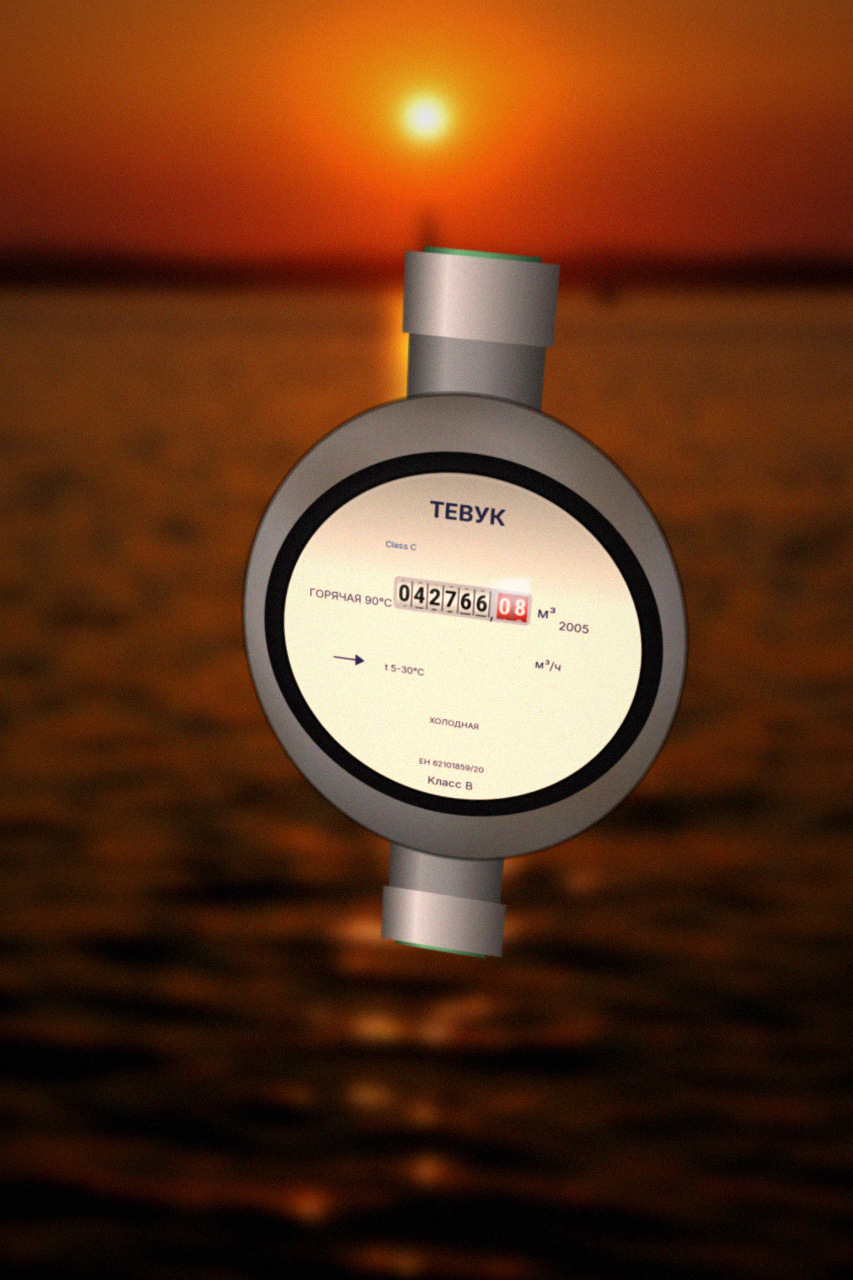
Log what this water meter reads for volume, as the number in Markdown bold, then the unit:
**42766.08** m³
